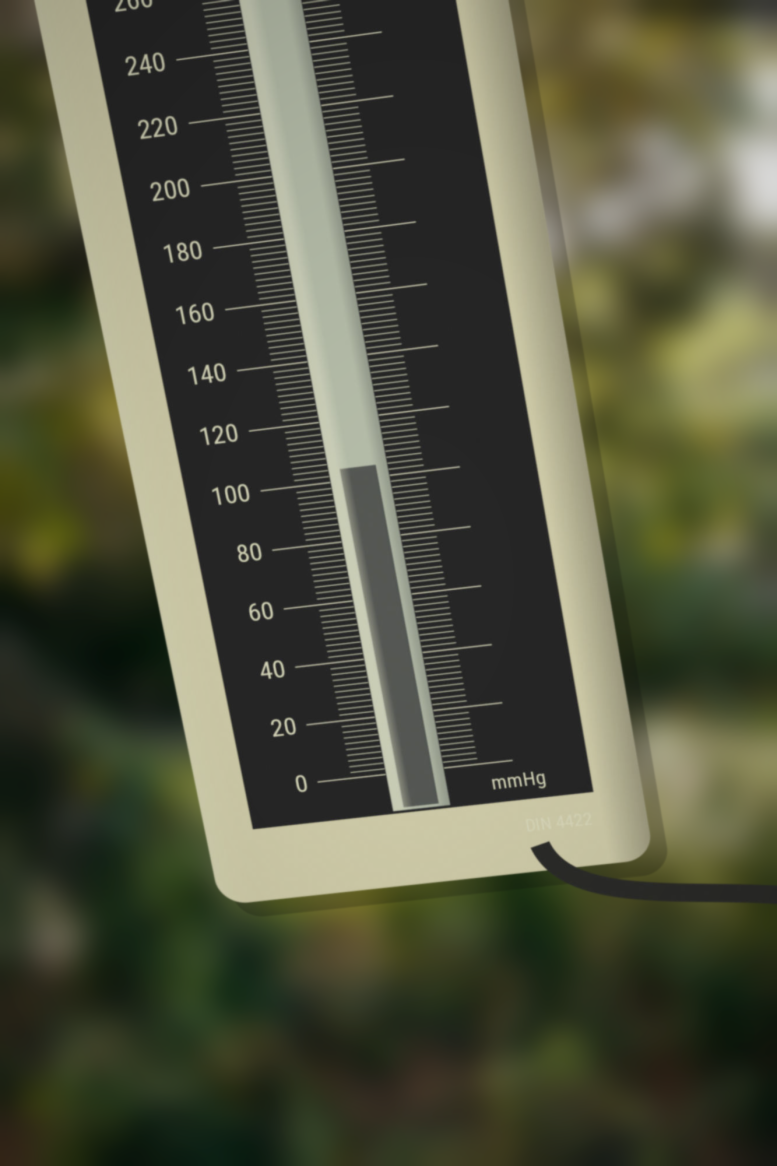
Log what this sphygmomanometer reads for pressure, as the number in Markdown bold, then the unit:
**104** mmHg
